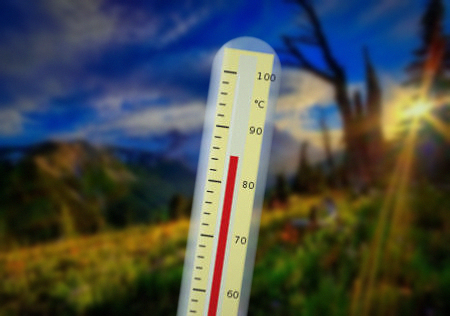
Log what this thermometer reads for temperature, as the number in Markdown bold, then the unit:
**85** °C
